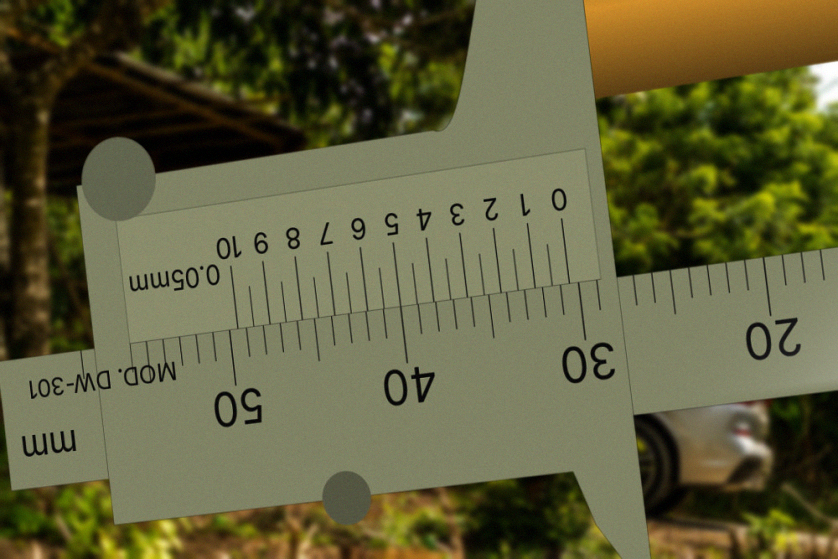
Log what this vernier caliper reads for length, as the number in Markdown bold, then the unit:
**30.5** mm
